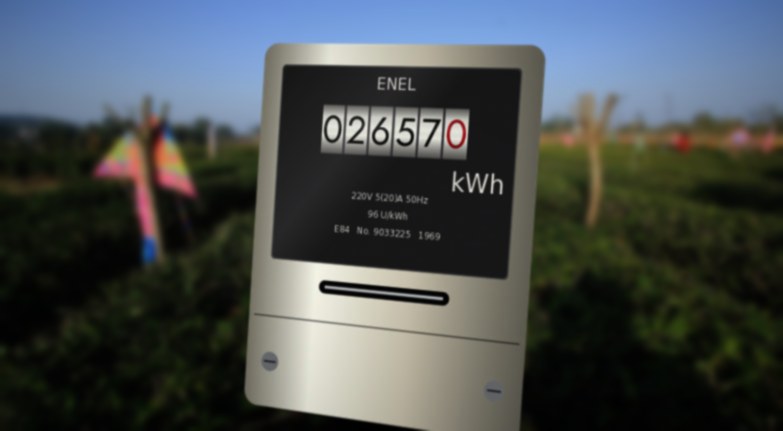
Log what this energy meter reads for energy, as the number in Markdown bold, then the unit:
**2657.0** kWh
